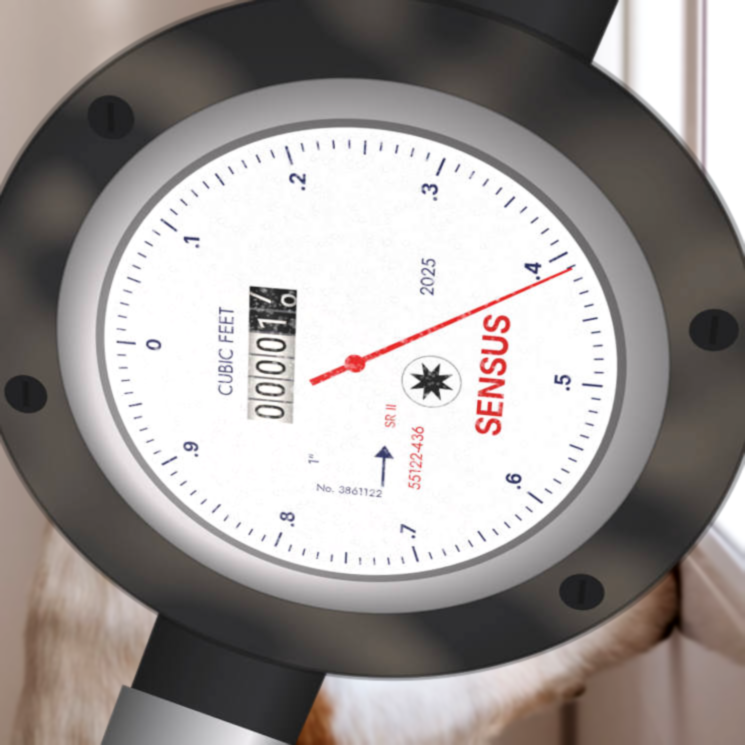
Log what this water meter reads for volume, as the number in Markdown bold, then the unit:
**17.41** ft³
